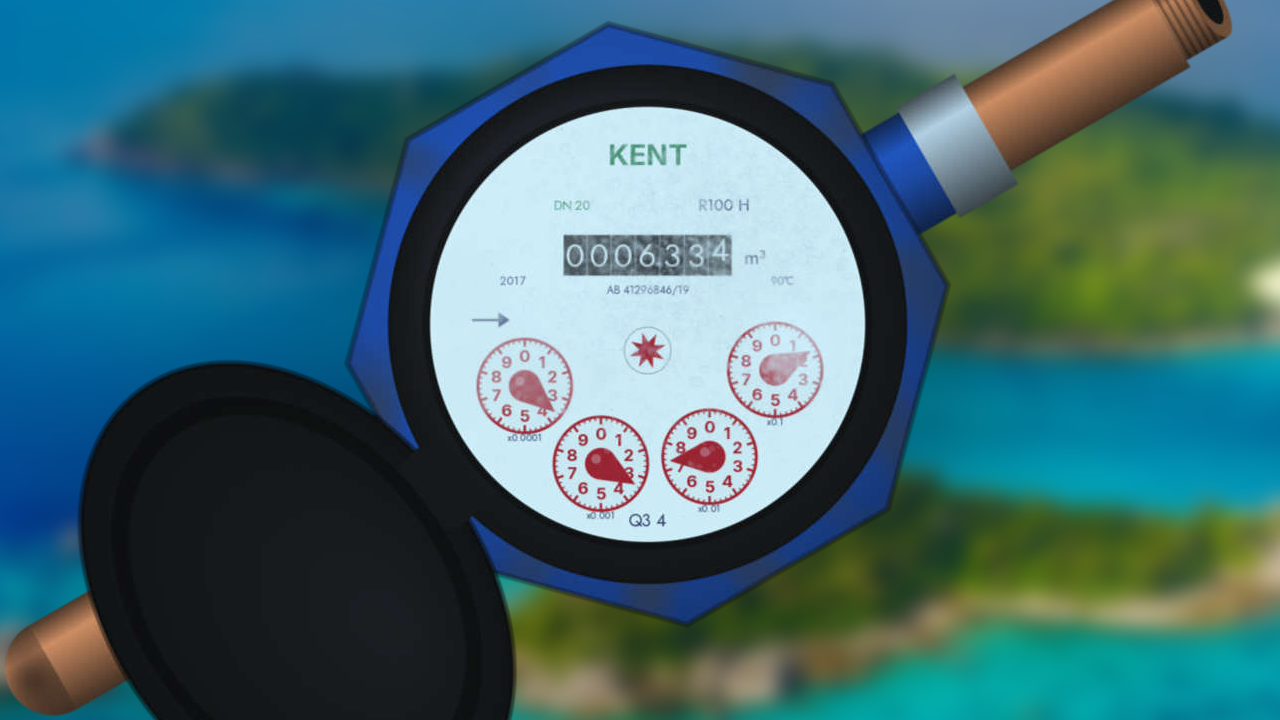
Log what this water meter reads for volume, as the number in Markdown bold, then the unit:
**6334.1733** m³
